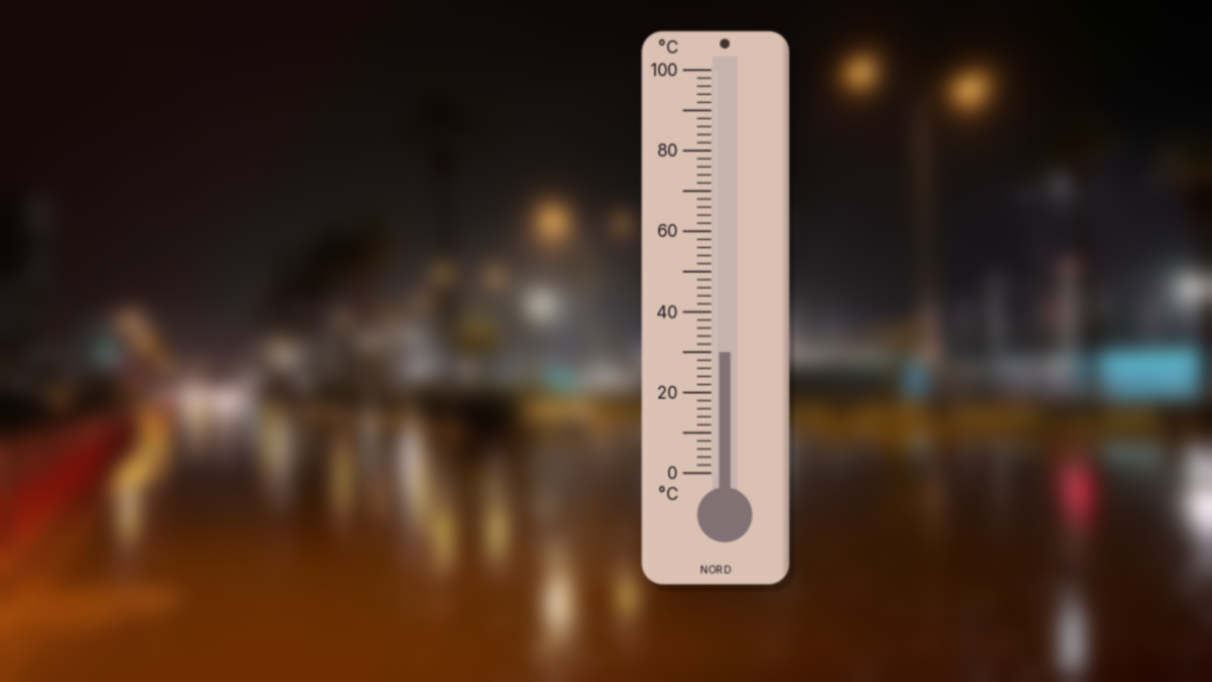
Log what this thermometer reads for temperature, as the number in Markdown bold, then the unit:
**30** °C
